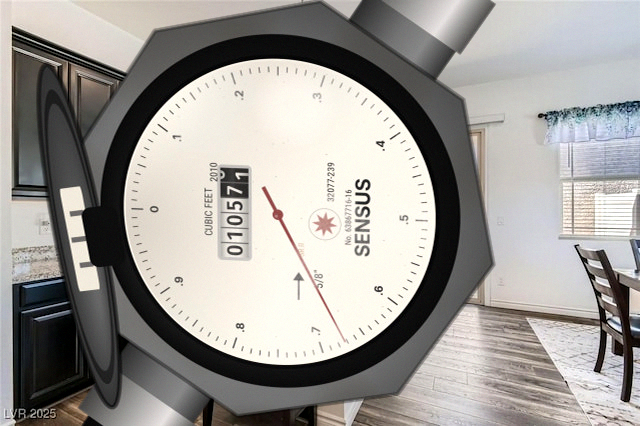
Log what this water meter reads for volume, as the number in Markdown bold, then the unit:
**10570.67** ft³
